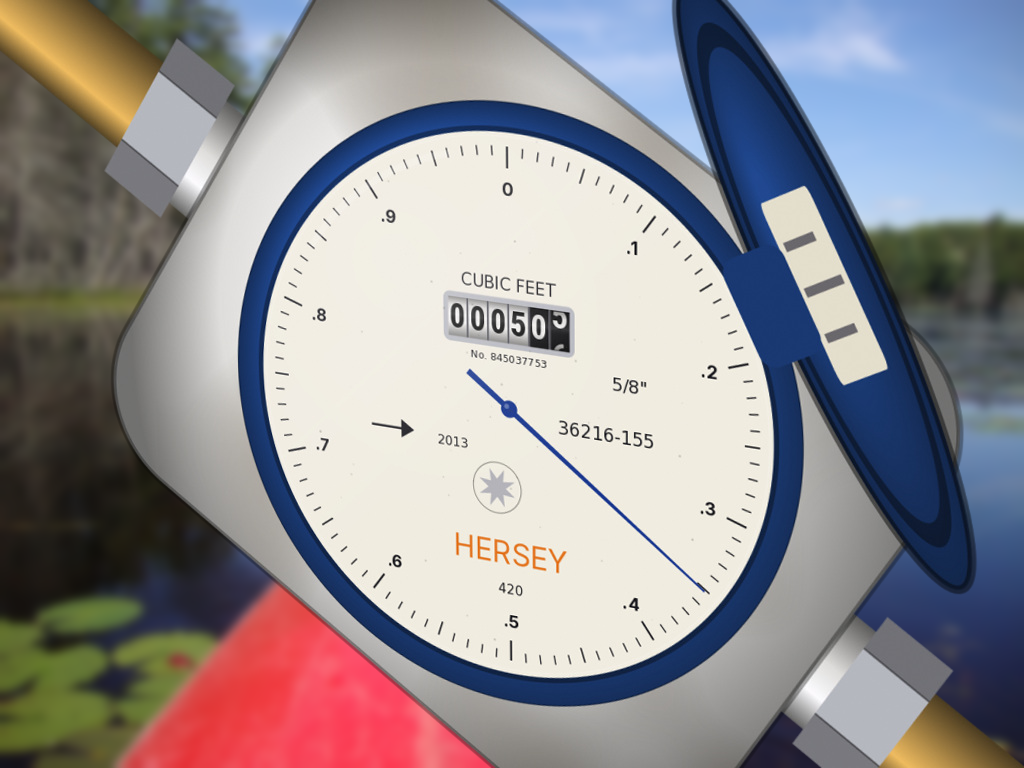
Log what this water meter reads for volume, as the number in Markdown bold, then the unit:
**505.35** ft³
